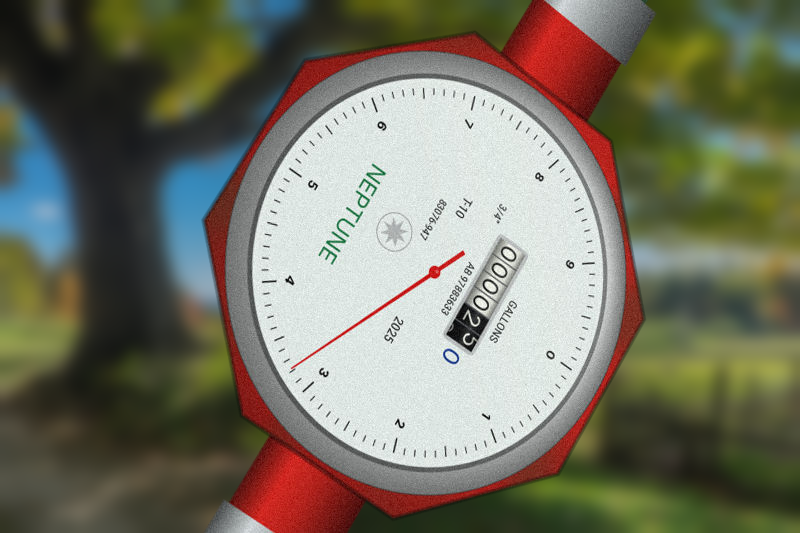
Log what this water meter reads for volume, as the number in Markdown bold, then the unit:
**253.2** gal
